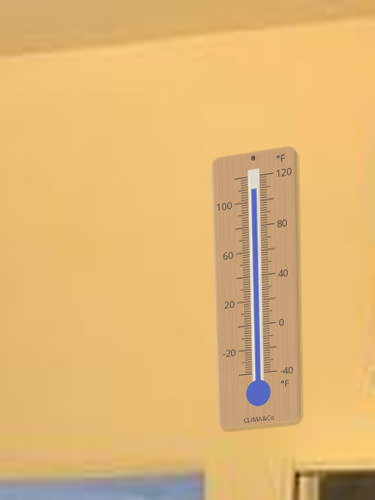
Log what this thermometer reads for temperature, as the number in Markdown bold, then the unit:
**110** °F
